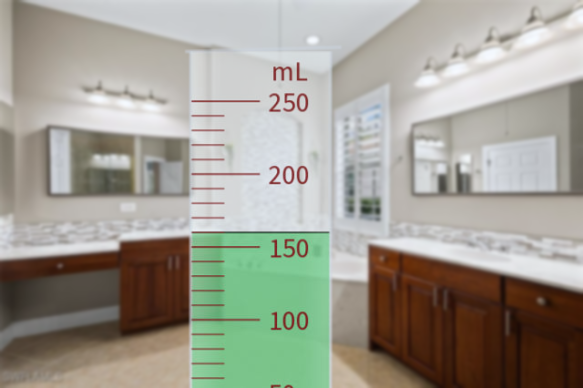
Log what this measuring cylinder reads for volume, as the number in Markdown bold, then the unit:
**160** mL
